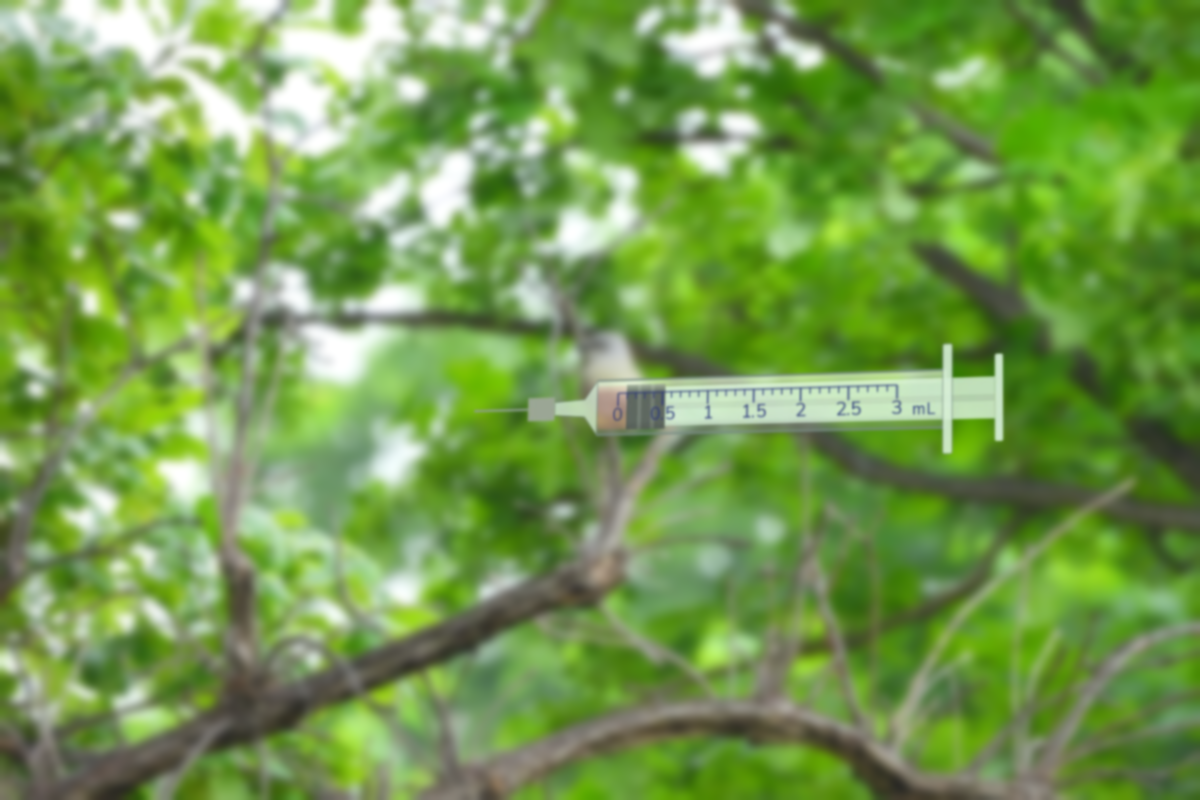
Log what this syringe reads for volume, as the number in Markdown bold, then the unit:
**0.1** mL
